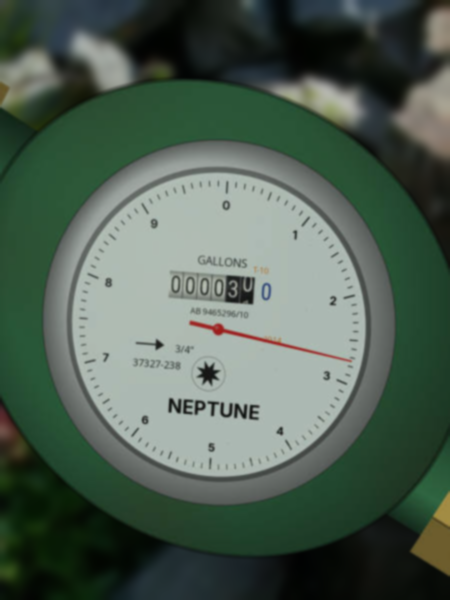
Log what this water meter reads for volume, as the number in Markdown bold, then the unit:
**302.7** gal
